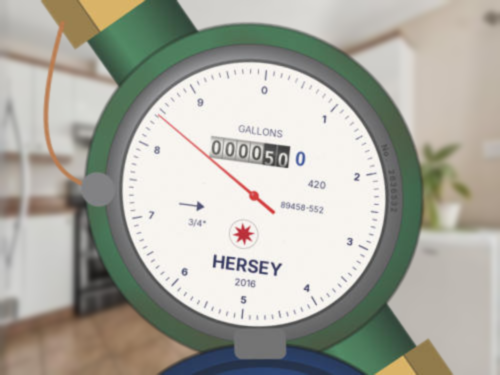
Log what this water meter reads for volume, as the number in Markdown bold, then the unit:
**498.4** gal
